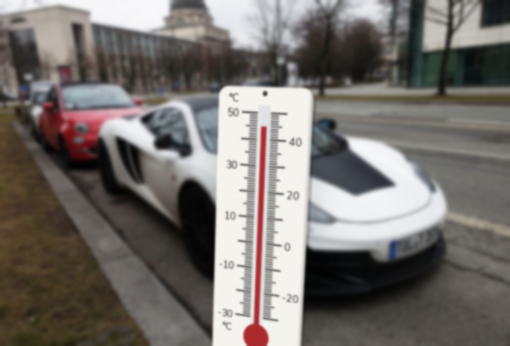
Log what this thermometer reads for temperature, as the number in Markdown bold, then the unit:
**45** °C
